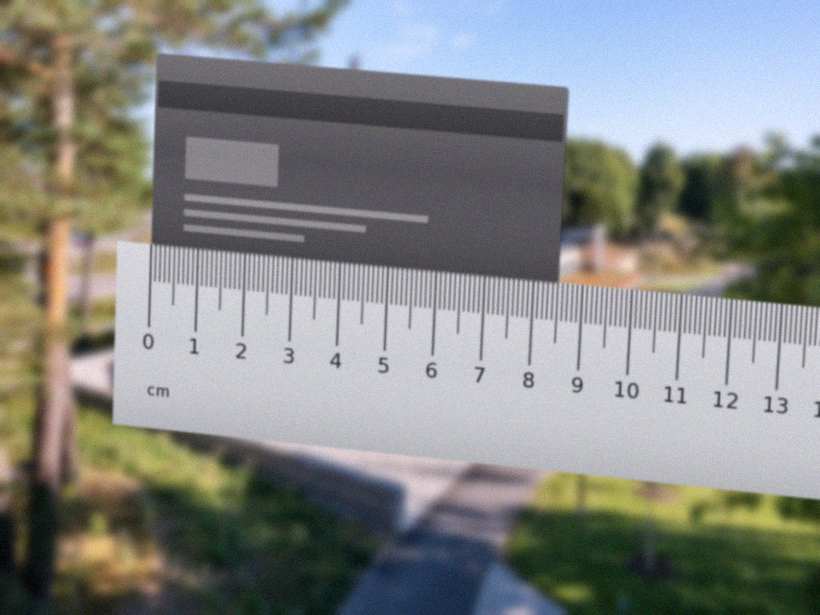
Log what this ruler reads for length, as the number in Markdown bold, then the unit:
**8.5** cm
